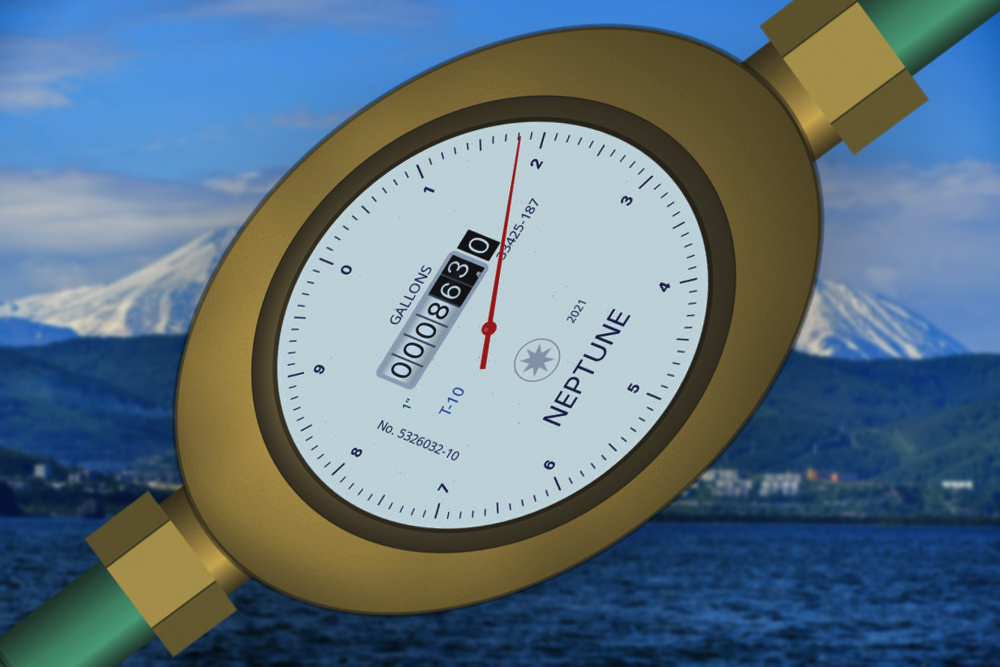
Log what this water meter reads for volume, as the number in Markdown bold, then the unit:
**8631.8** gal
